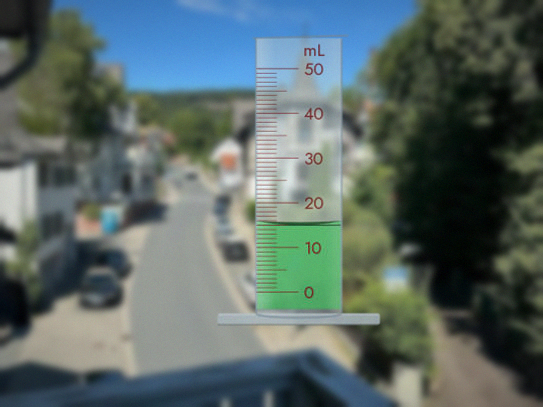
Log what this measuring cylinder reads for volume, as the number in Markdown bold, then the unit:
**15** mL
